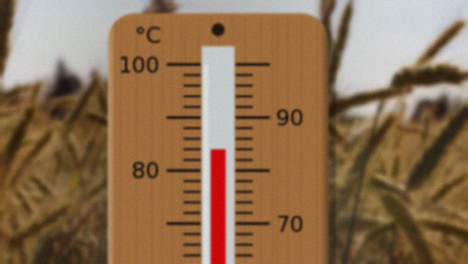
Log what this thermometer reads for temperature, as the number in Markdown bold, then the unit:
**84** °C
